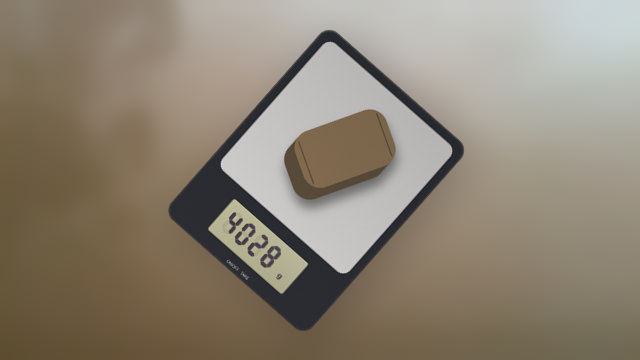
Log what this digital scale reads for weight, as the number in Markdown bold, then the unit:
**4028** g
